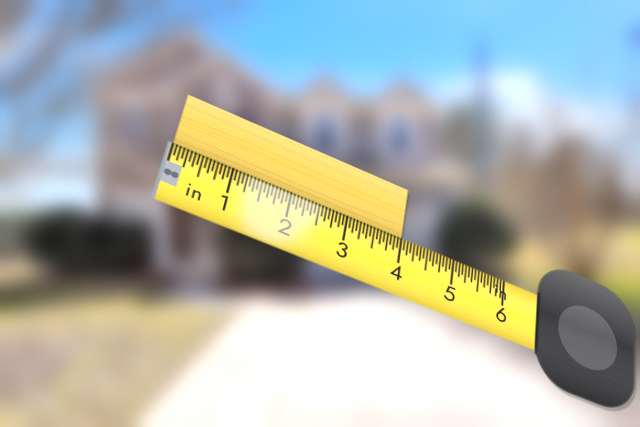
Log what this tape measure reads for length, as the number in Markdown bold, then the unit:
**4** in
